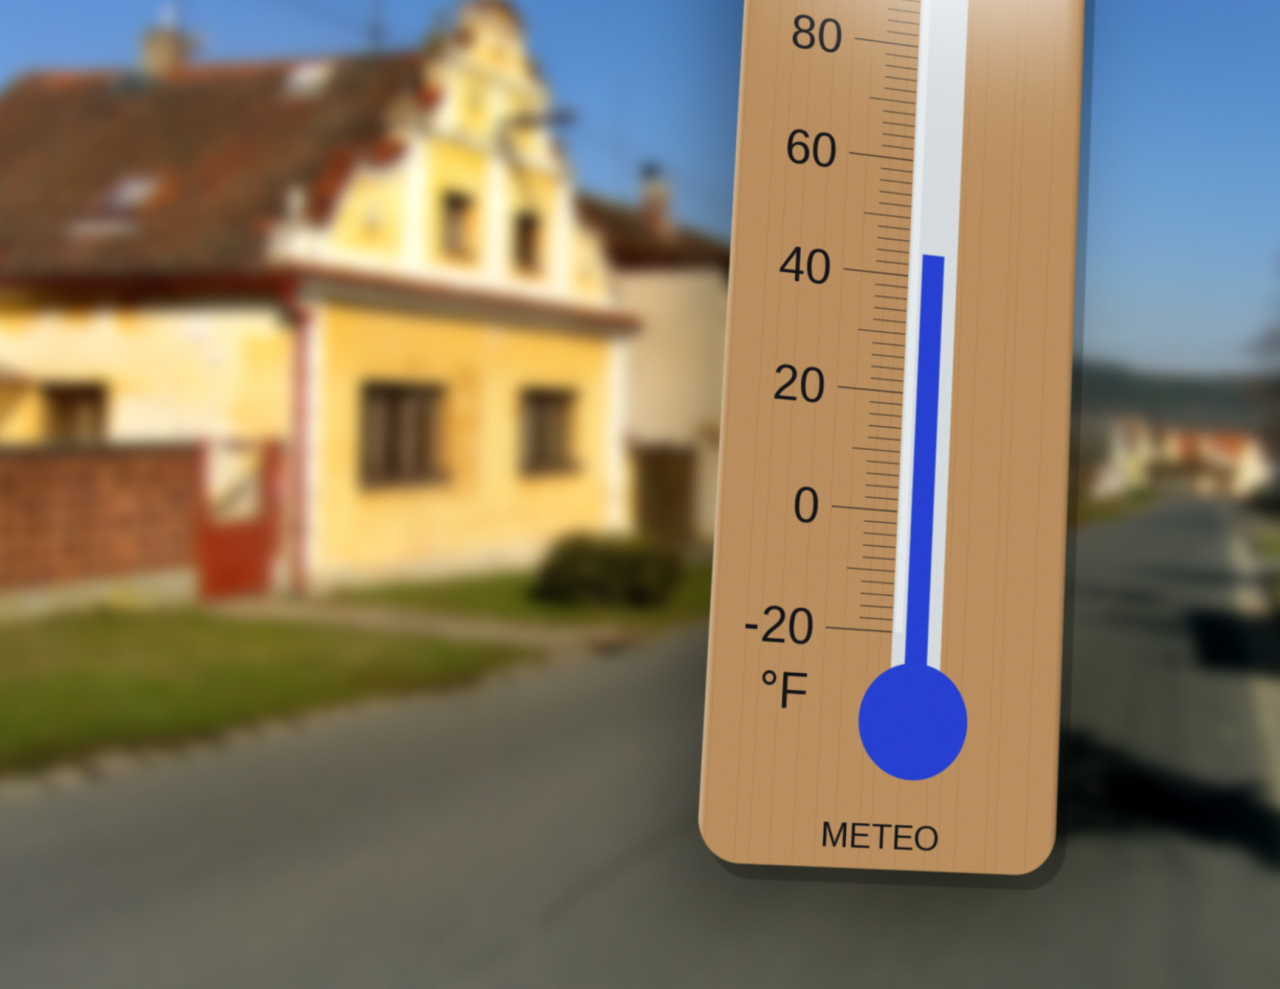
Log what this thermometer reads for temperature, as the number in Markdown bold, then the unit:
**44** °F
